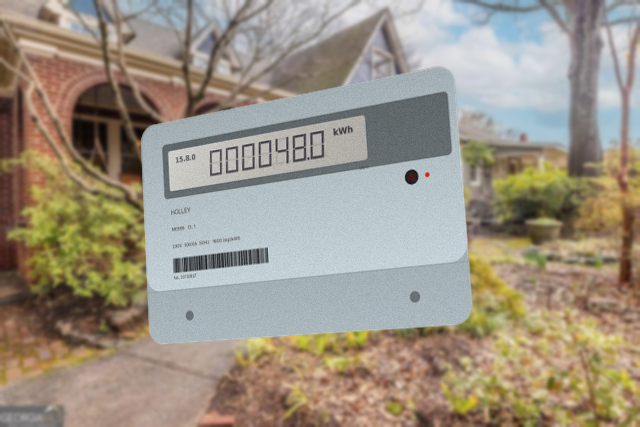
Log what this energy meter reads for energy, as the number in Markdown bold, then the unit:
**48.0** kWh
